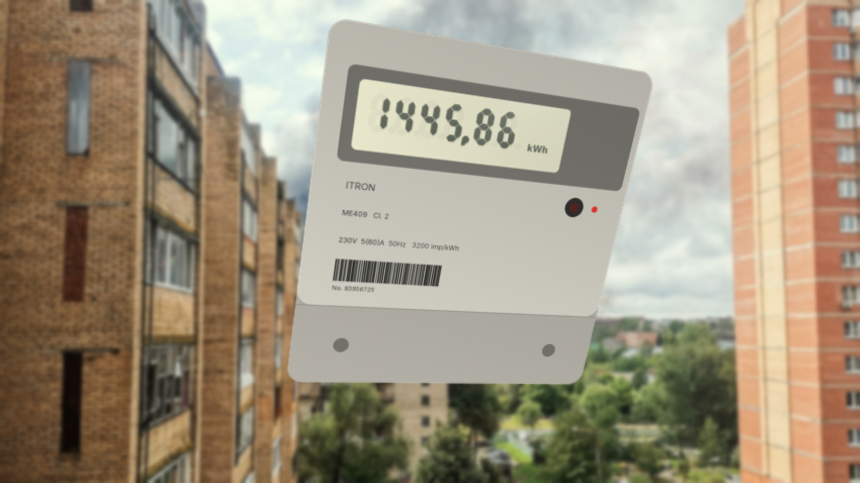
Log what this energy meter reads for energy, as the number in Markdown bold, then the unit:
**1445.86** kWh
